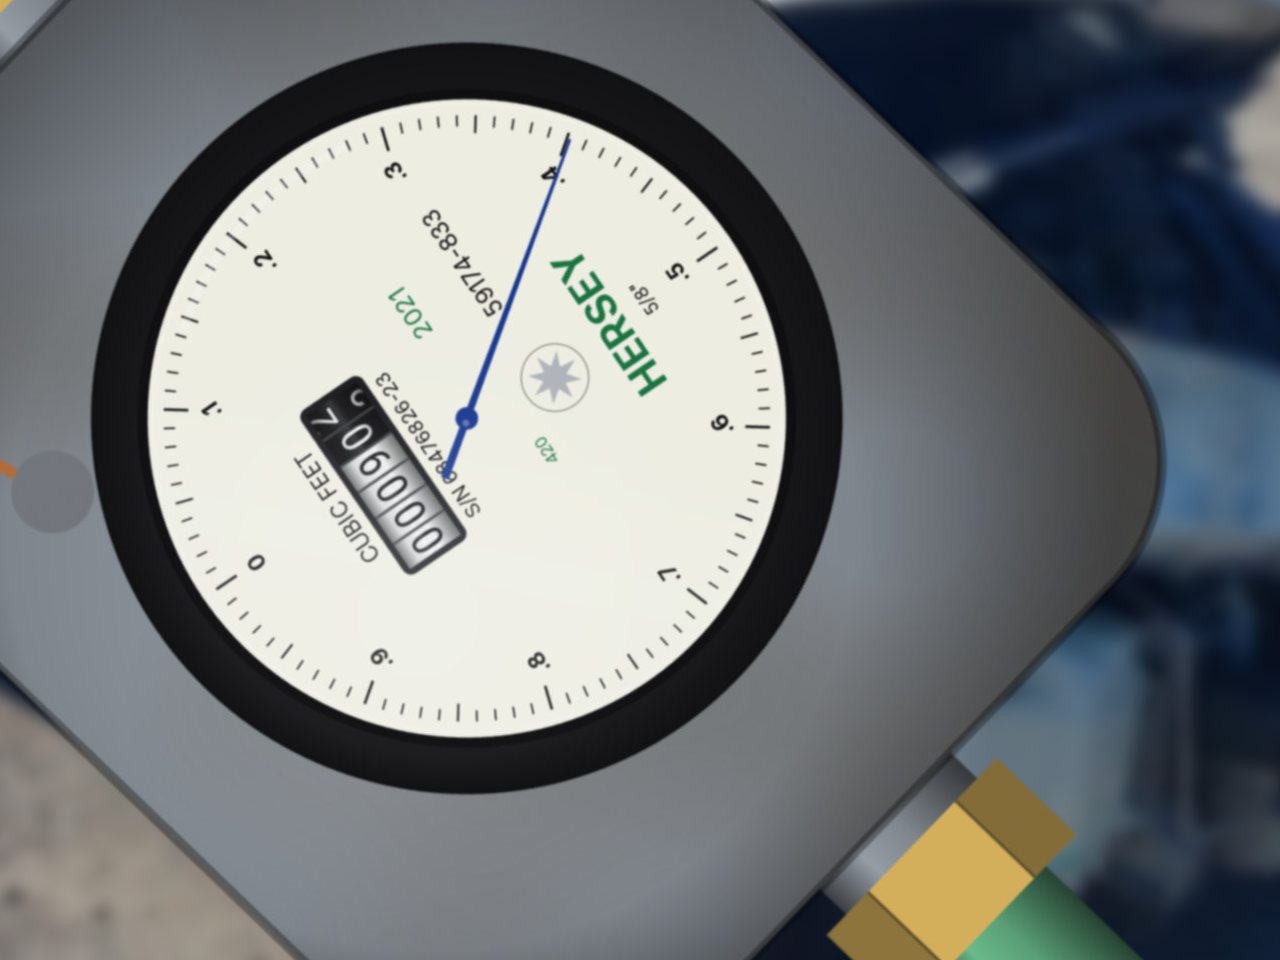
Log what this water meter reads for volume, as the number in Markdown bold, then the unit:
**902.40** ft³
